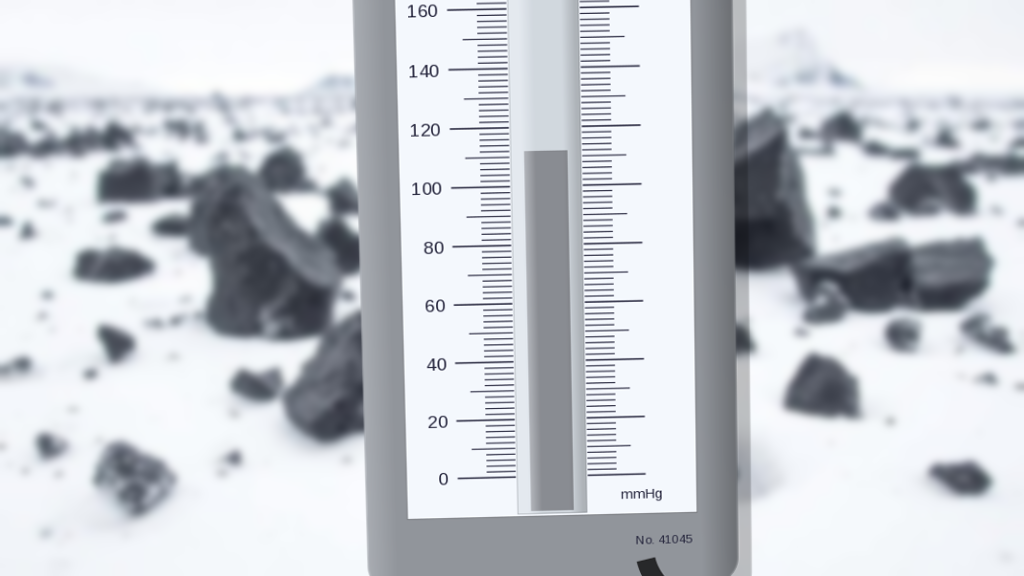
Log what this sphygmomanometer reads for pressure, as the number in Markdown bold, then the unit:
**112** mmHg
